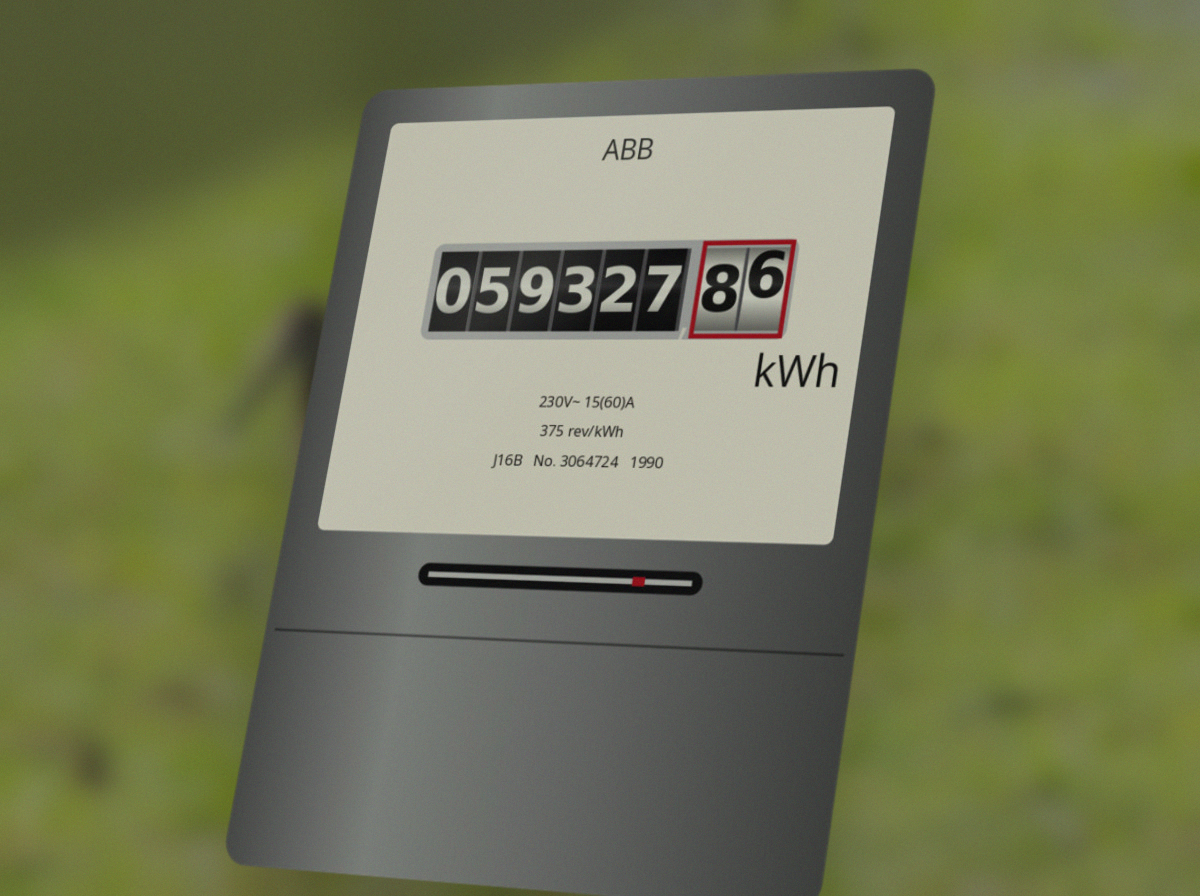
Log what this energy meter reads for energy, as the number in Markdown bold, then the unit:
**59327.86** kWh
